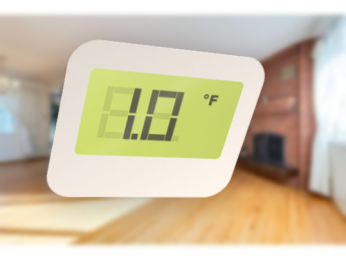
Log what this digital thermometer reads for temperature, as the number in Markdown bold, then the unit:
**1.0** °F
